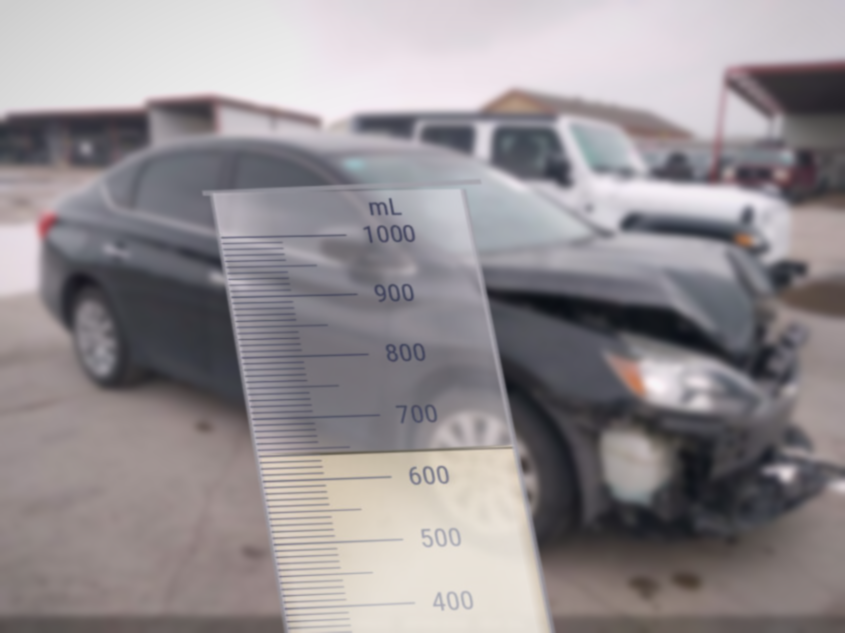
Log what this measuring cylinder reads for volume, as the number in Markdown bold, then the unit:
**640** mL
